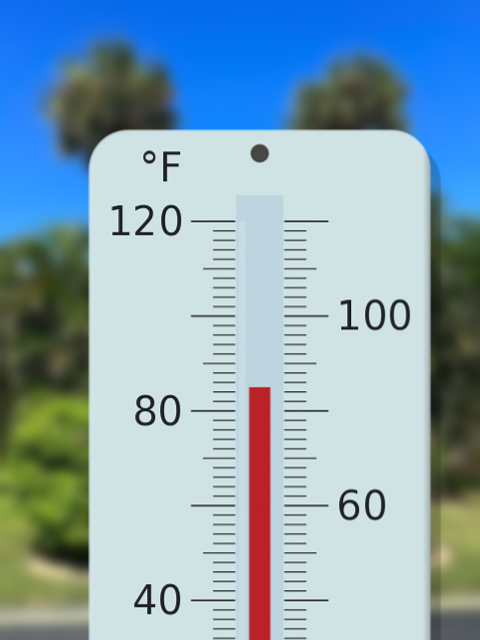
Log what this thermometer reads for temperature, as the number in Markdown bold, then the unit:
**85** °F
